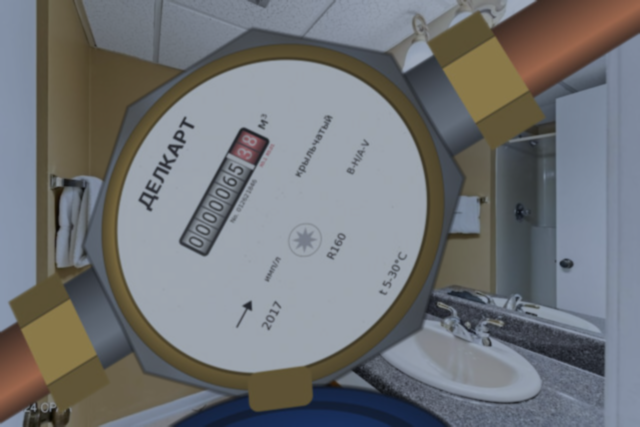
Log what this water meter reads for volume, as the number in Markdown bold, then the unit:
**65.38** m³
